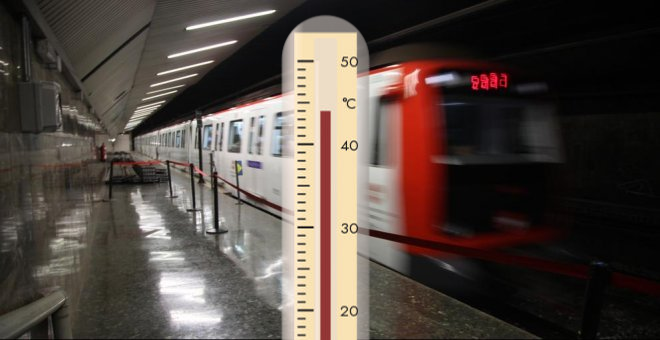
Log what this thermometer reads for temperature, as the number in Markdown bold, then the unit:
**44** °C
